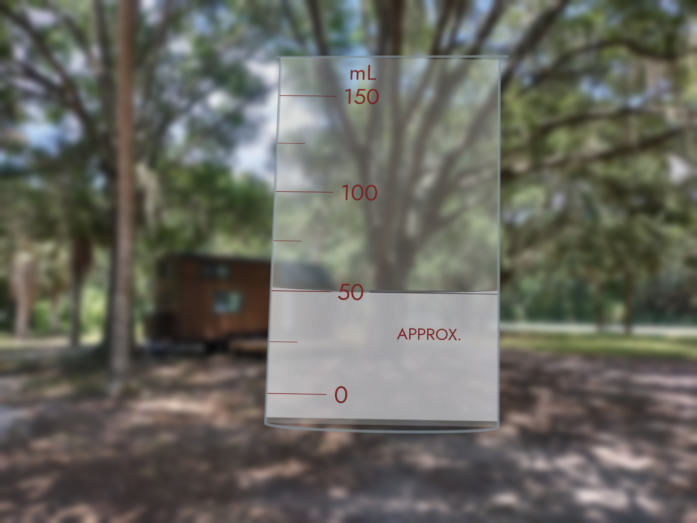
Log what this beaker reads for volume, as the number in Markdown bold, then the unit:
**50** mL
